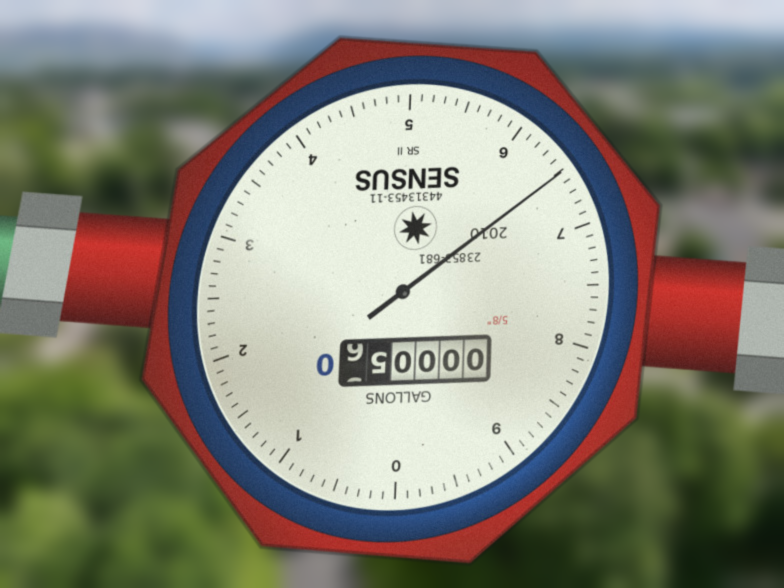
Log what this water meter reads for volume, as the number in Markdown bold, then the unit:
**556.5** gal
